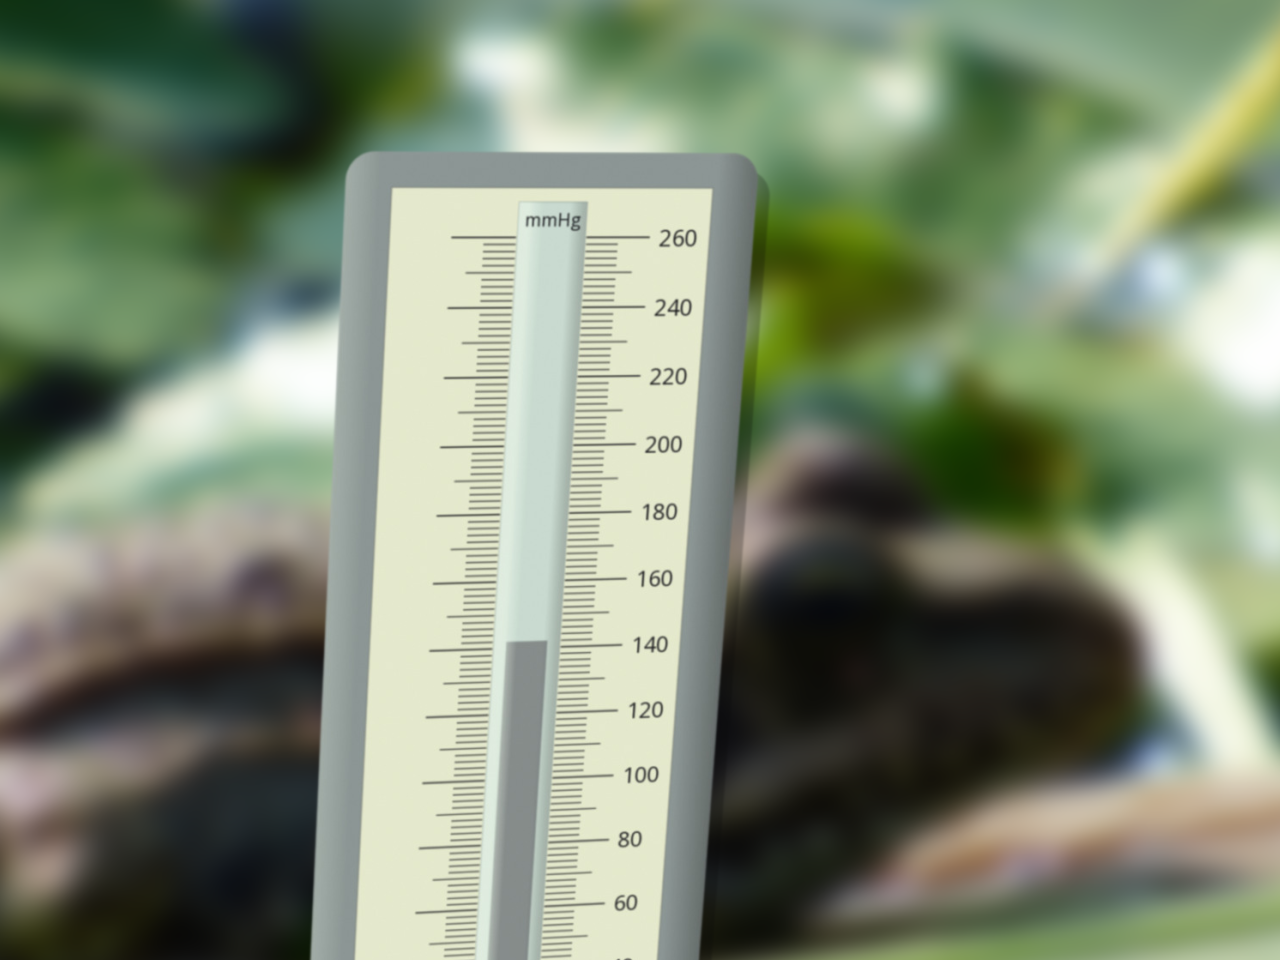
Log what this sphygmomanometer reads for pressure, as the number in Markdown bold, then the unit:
**142** mmHg
